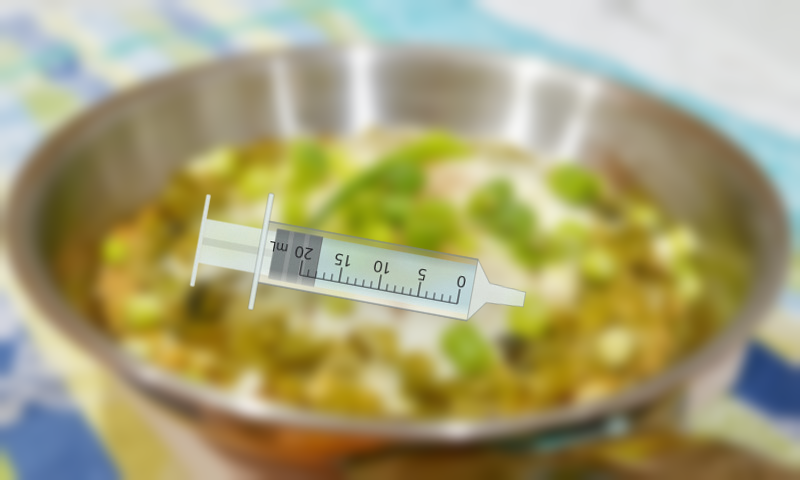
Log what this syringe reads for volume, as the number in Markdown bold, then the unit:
**18** mL
